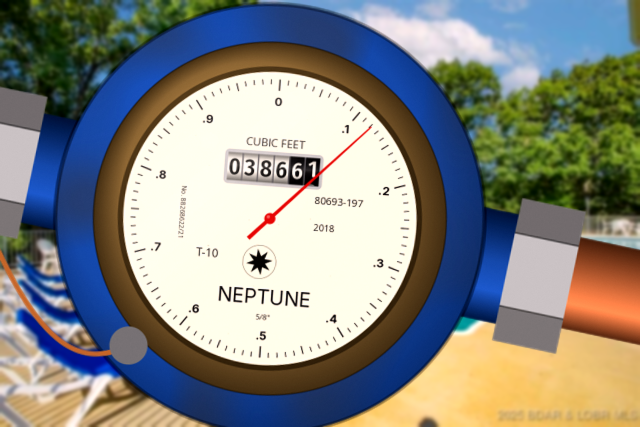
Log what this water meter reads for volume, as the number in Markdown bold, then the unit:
**38661.12** ft³
